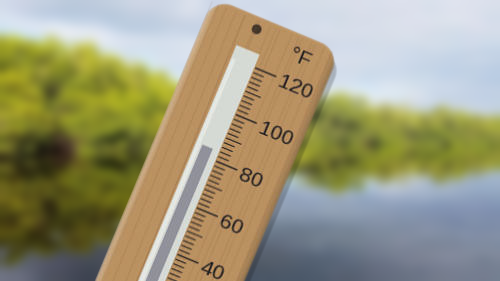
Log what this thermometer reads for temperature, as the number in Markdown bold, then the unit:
**84** °F
